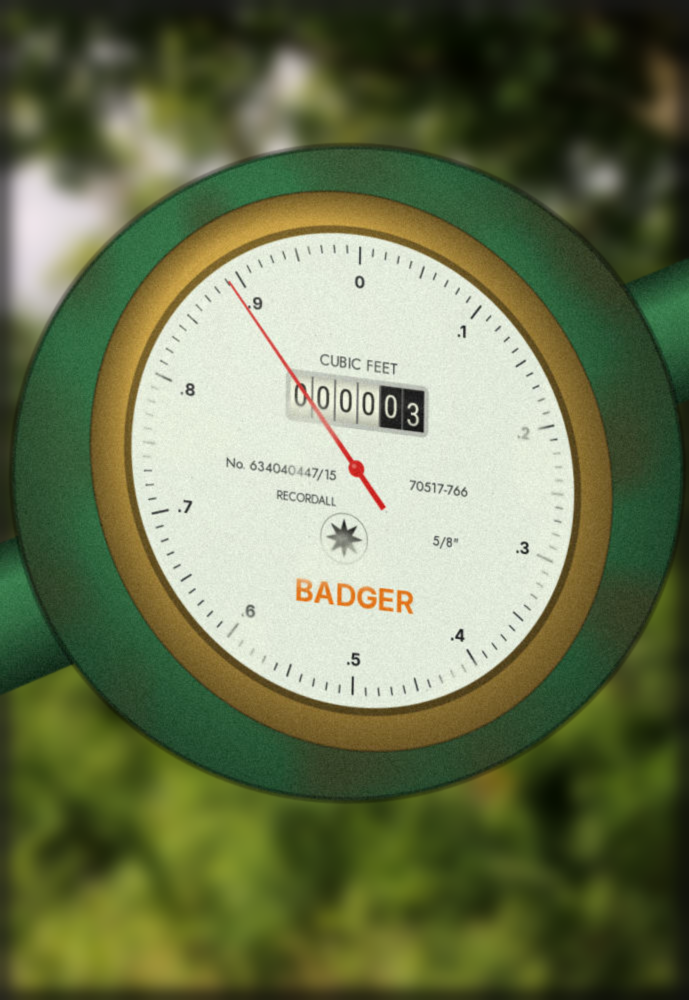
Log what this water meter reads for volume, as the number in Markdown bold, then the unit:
**2.89** ft³
